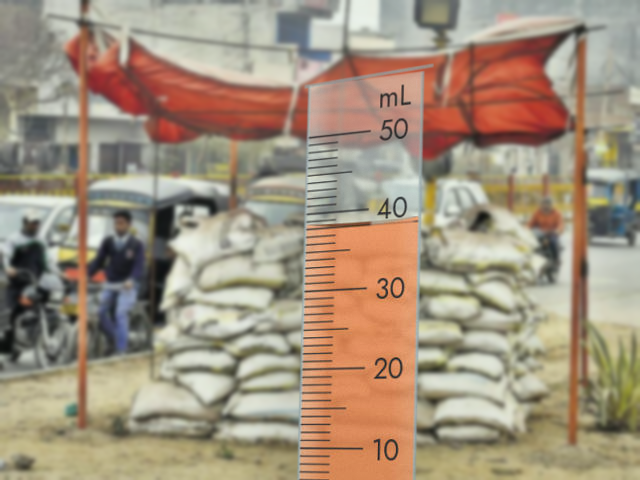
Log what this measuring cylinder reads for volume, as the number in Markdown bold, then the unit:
**38** mL
